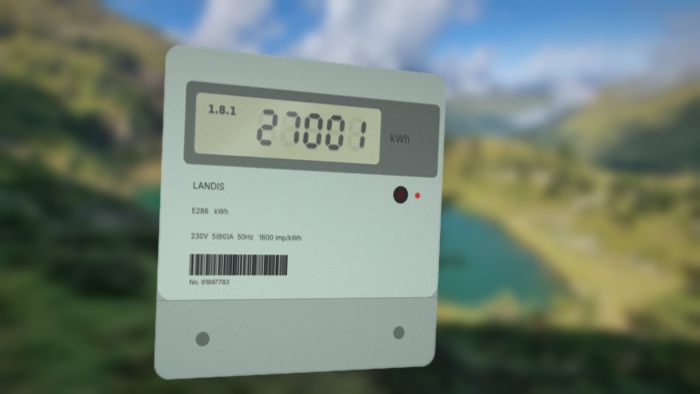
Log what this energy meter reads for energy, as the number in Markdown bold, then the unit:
**27001** kWh
